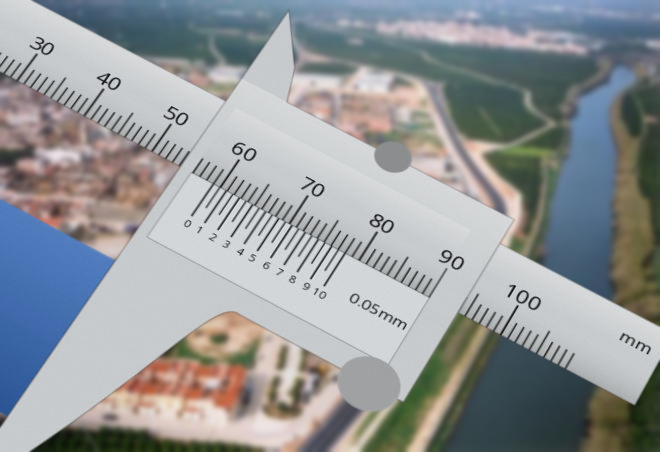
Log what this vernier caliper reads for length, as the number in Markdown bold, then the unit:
**59.0** mm
